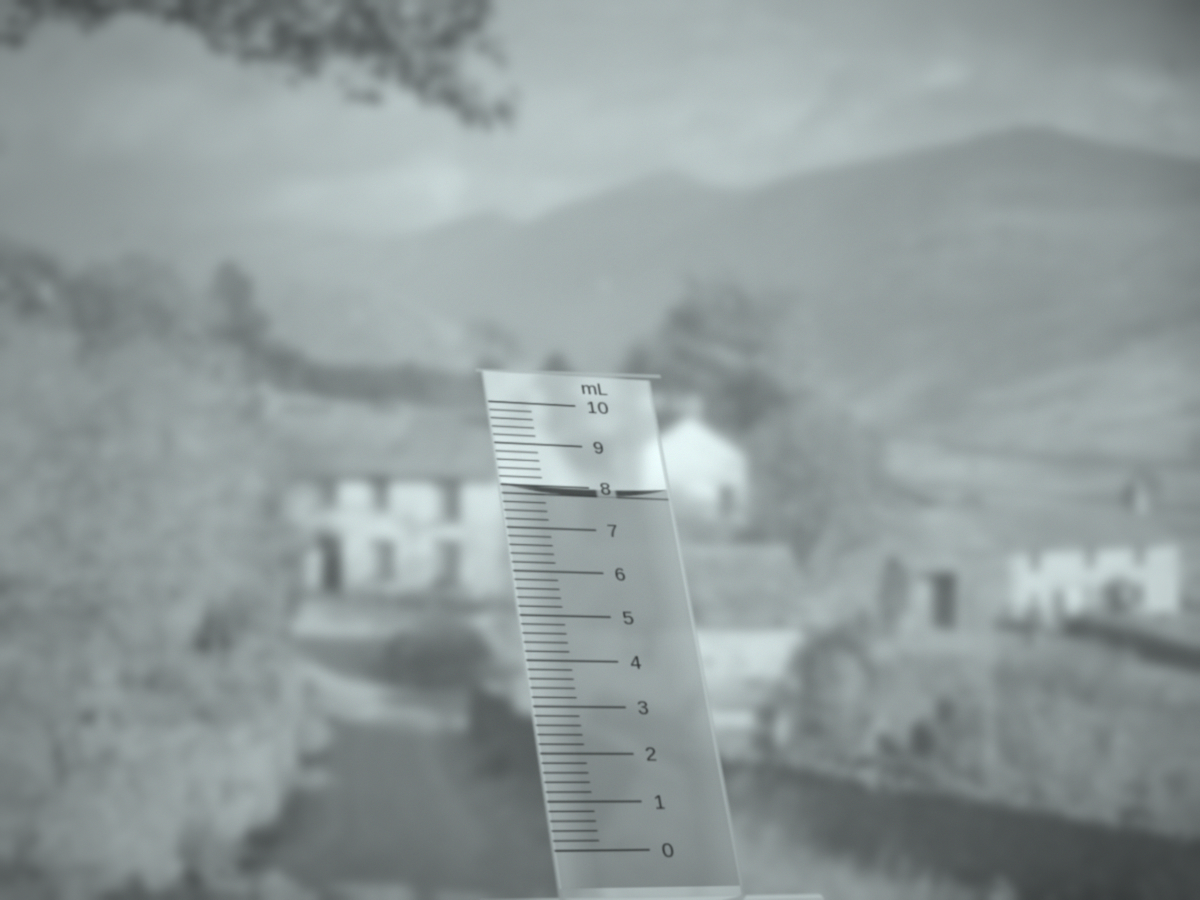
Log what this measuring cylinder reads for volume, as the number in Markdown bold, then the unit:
**7.8** mL
